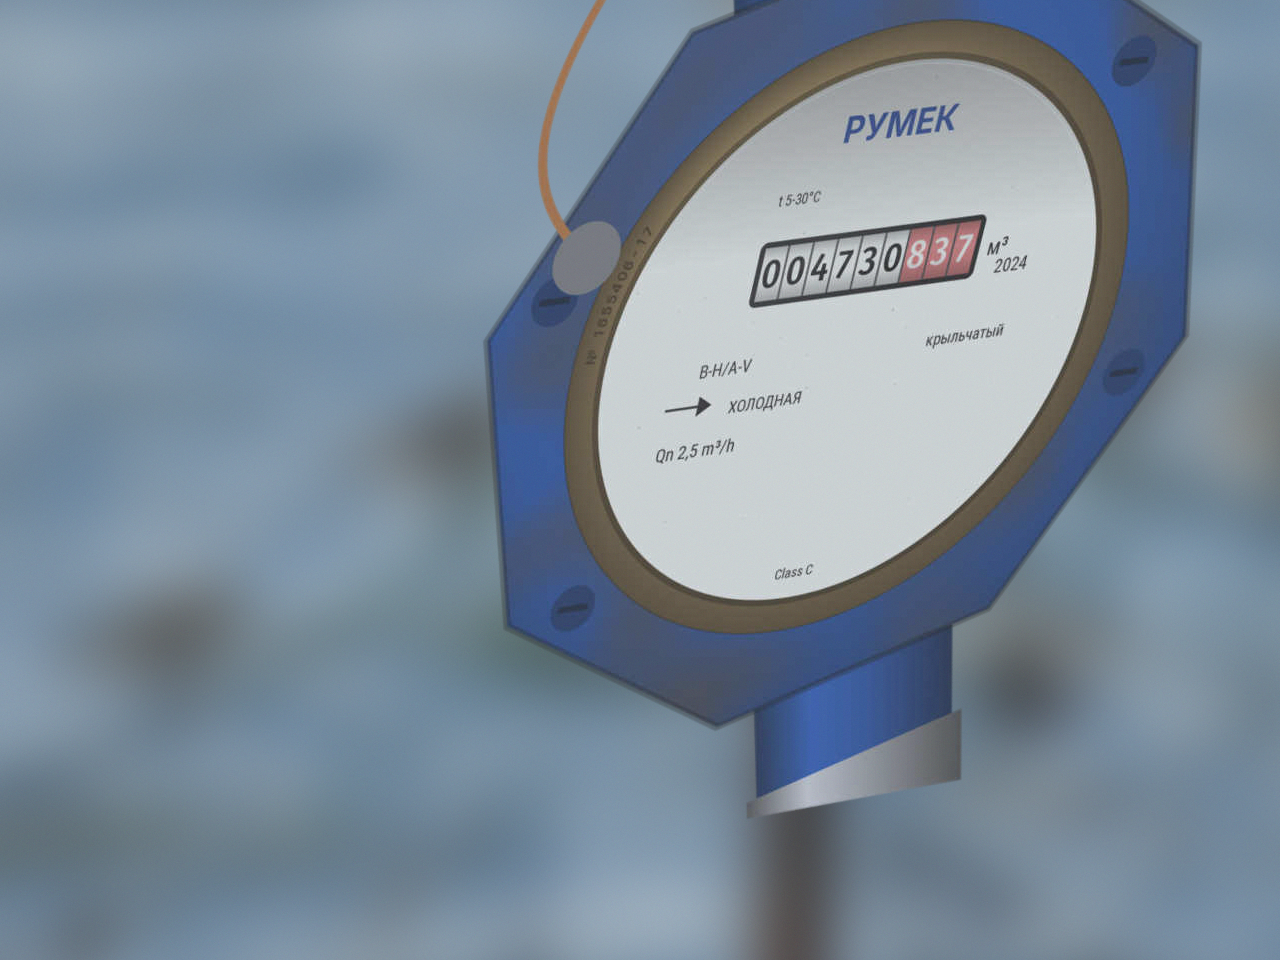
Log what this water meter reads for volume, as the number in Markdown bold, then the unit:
**4730.837** m³
